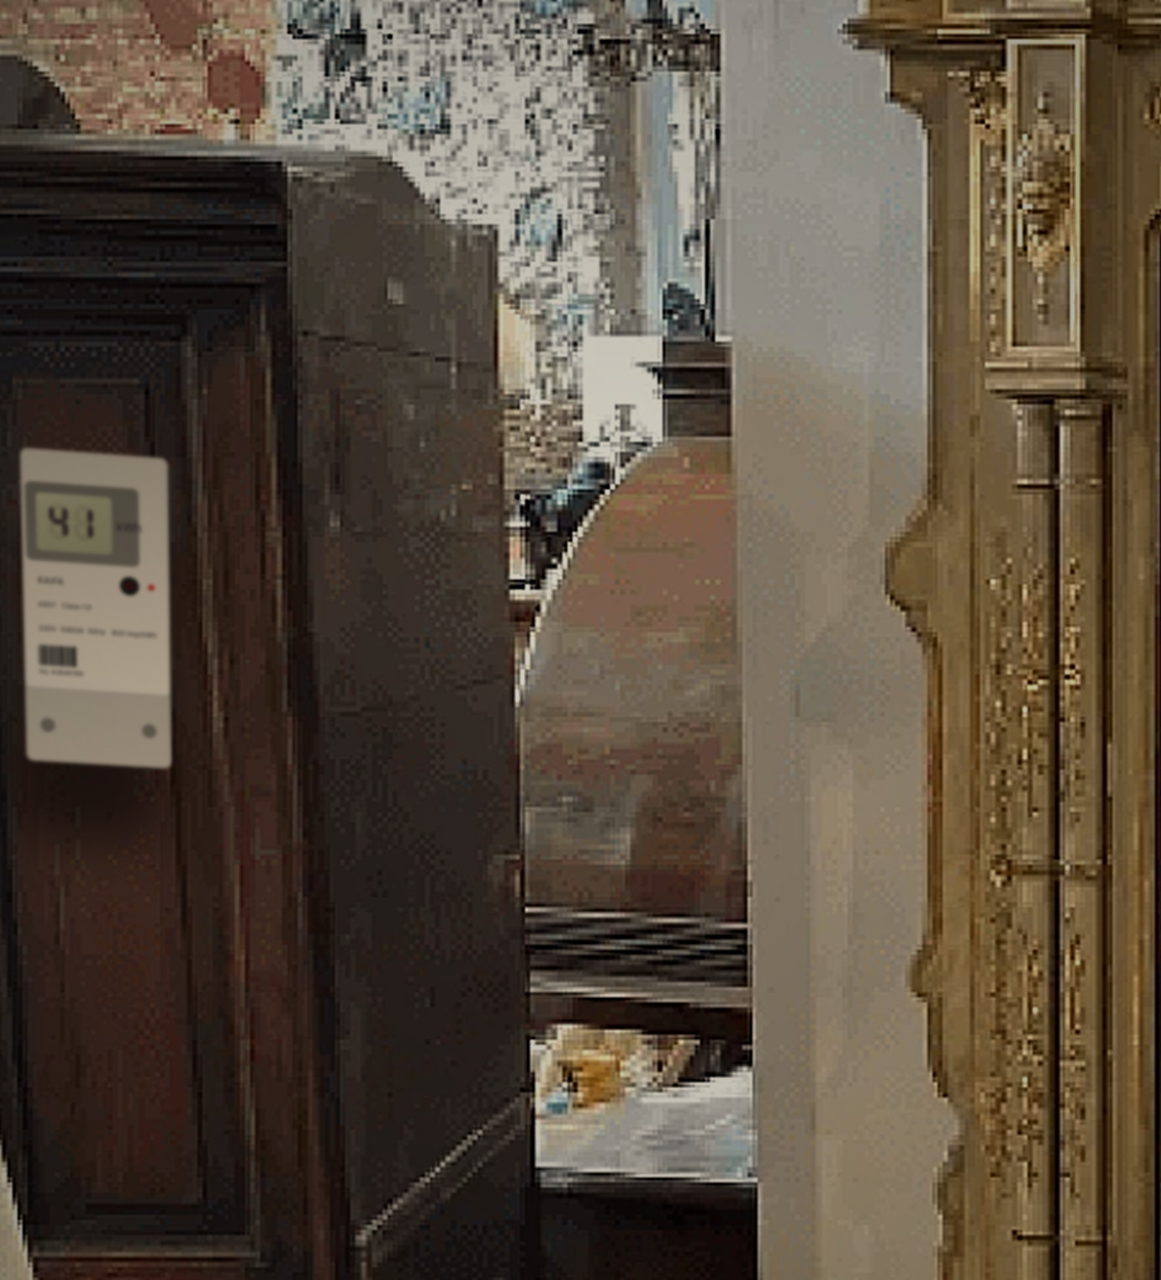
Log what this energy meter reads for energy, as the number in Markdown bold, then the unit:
**41** kWh
